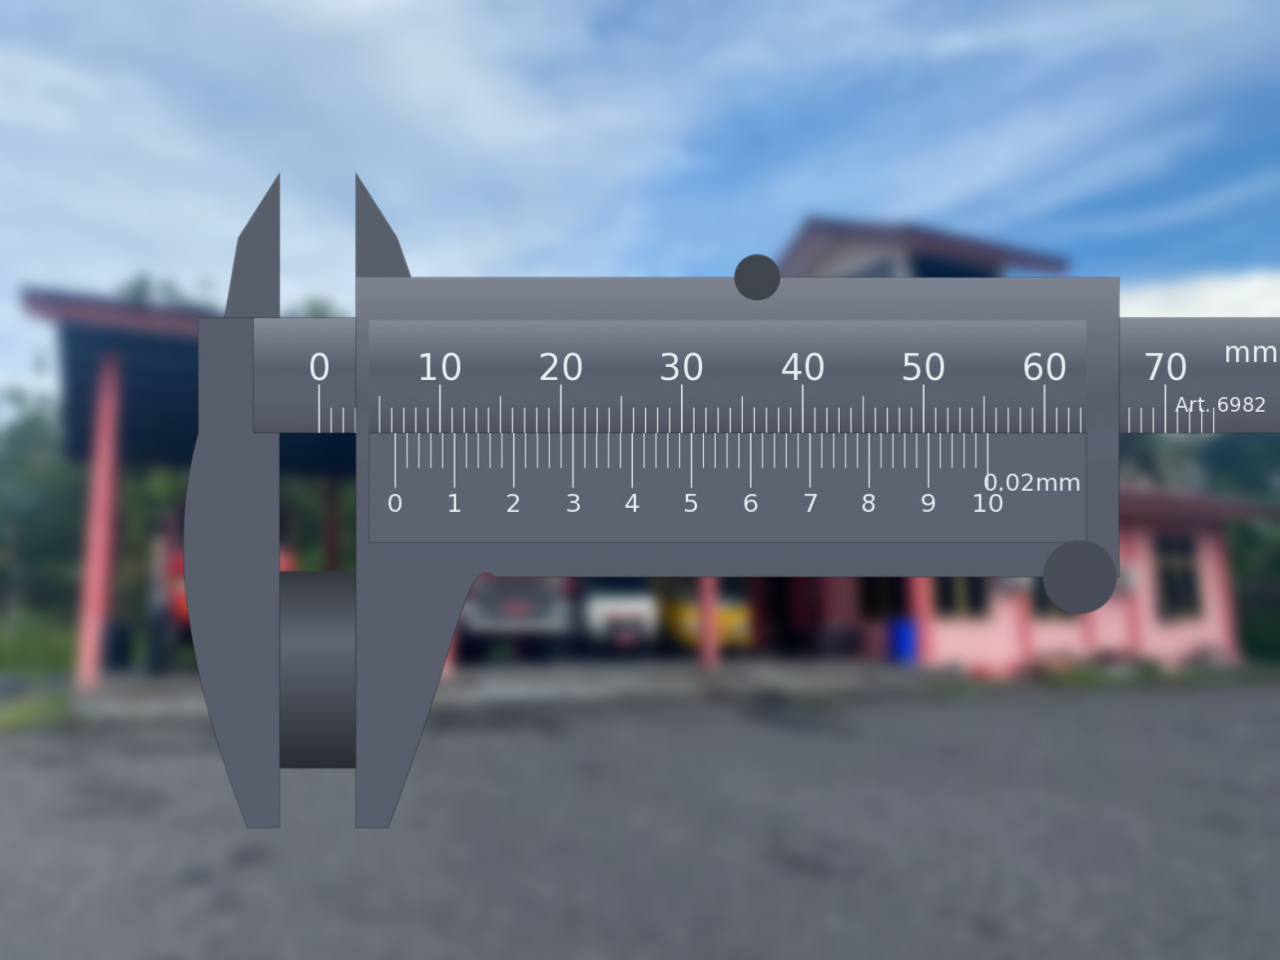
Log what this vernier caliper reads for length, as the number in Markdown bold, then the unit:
**6.3** mm
